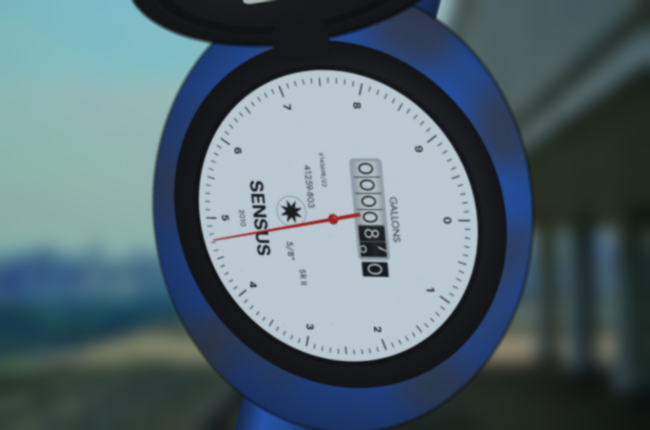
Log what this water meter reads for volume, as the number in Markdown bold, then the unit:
**874.7** gal
